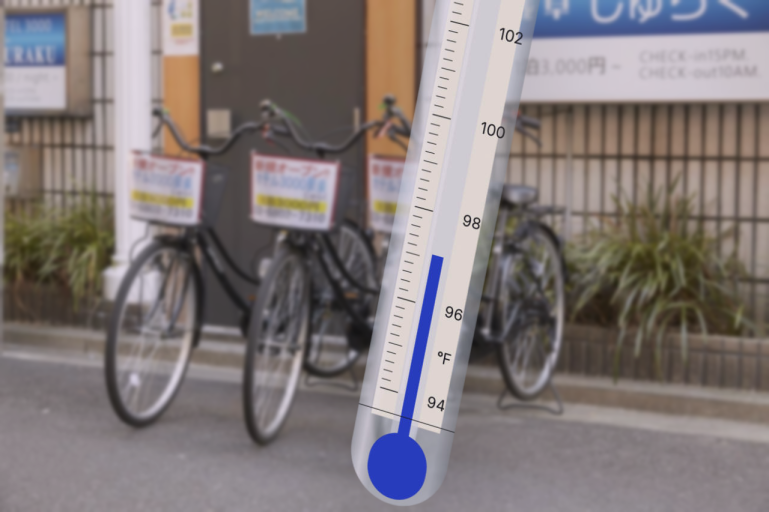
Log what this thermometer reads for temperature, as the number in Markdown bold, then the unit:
**97.1** °F
